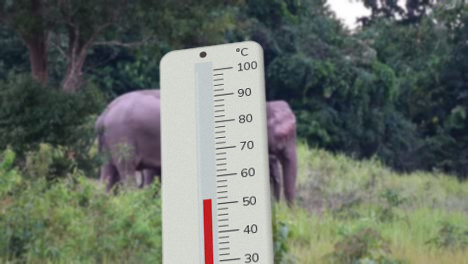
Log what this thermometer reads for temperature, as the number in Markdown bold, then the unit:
**52** °C
